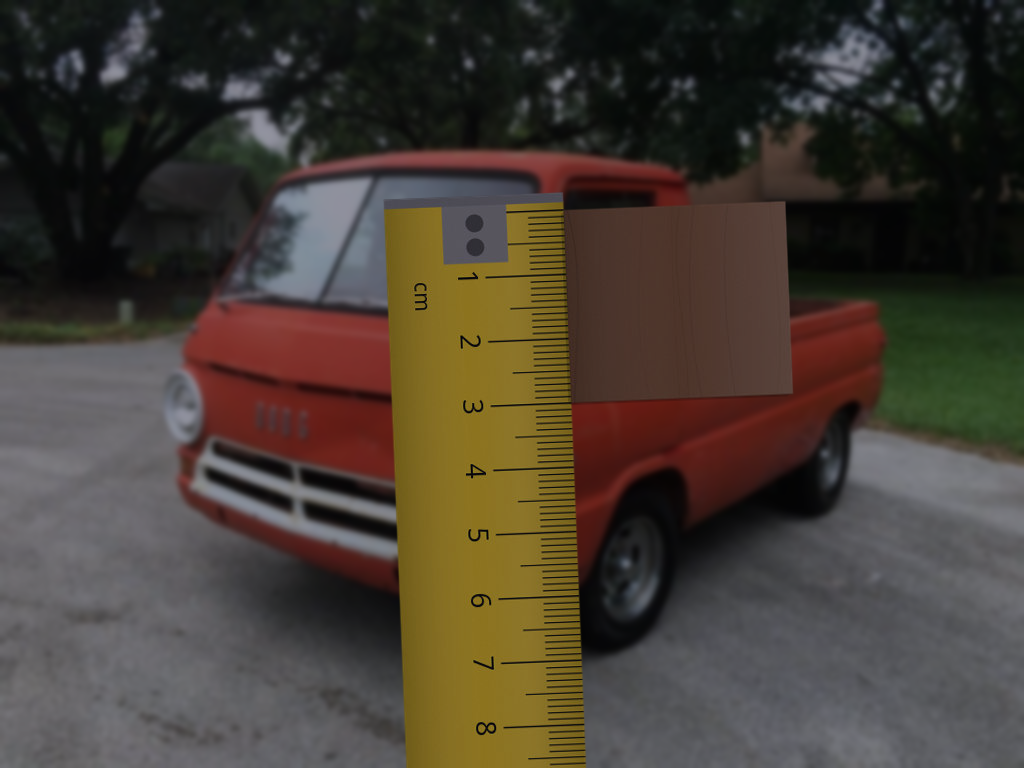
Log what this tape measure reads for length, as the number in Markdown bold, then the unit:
**3** cm
